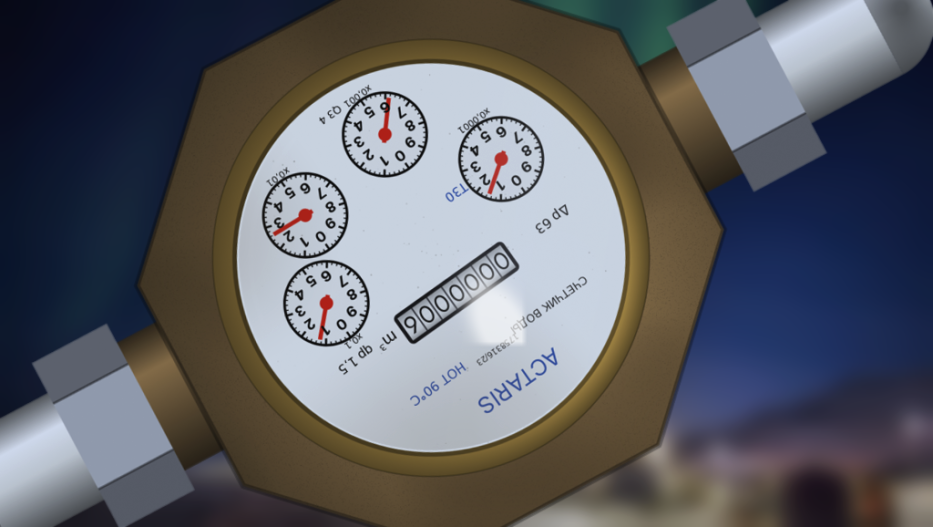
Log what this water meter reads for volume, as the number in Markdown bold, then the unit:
**6.1261** m³
